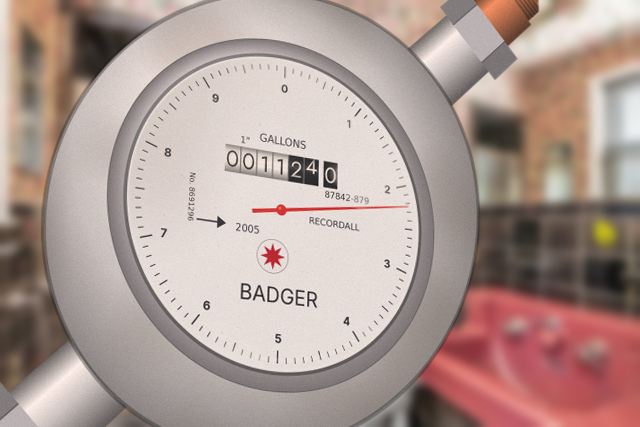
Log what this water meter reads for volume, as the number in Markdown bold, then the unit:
**11242.2** gal
